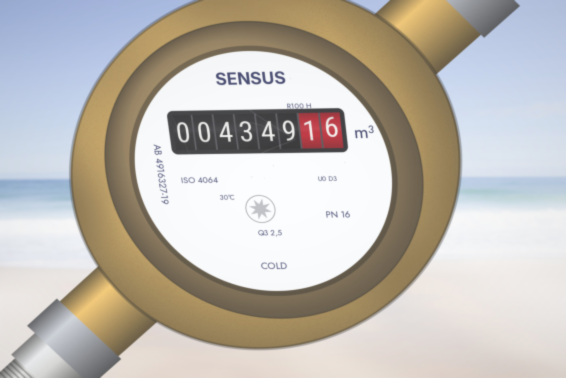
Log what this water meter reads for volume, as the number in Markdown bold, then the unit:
**4349.16** m³
